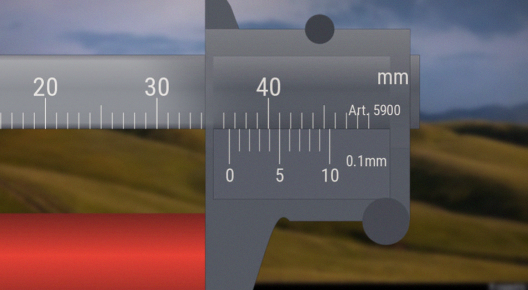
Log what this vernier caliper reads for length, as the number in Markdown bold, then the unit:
**36.5** mm
